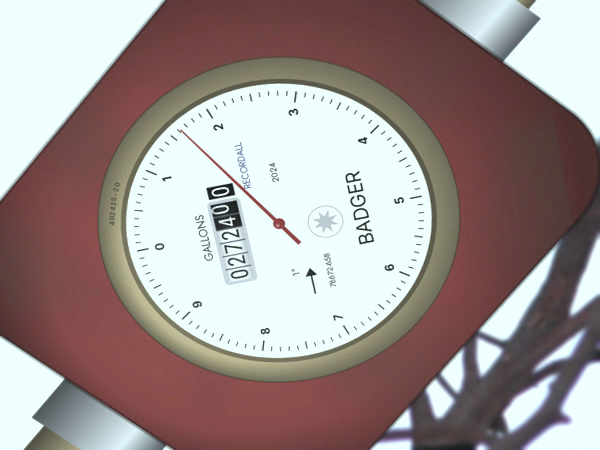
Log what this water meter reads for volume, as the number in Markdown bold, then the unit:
**272401.6** gal
